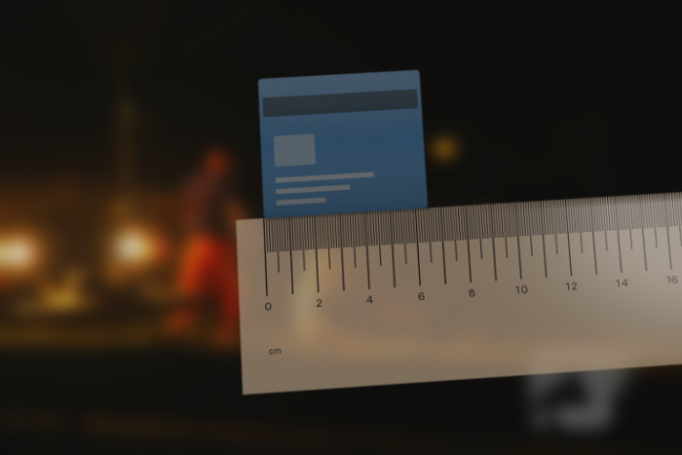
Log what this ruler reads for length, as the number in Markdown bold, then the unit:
**6.5** cm
